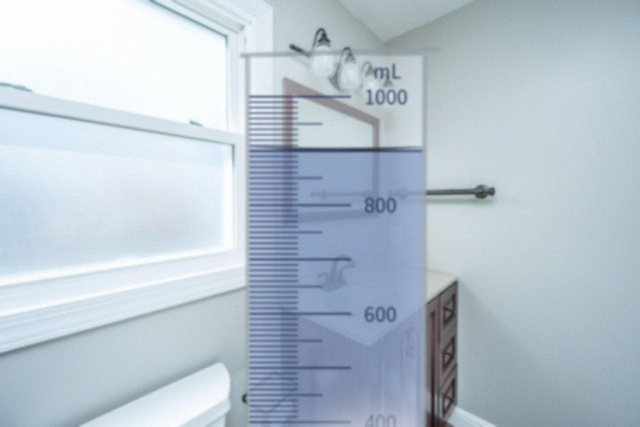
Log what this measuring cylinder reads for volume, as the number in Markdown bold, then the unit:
**900** mL
